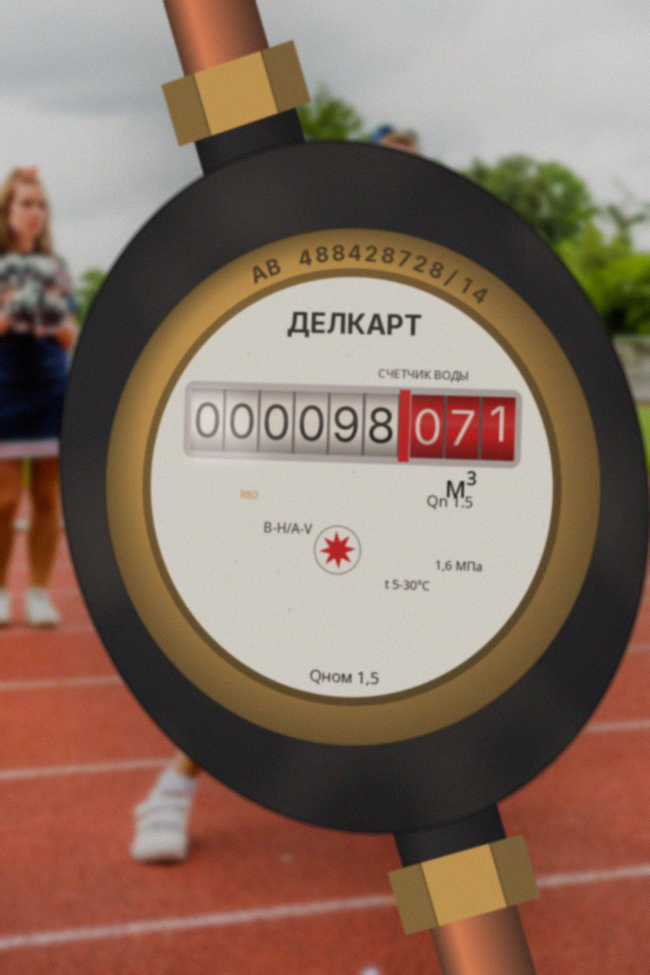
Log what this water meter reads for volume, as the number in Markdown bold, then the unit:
**98.071** m³
